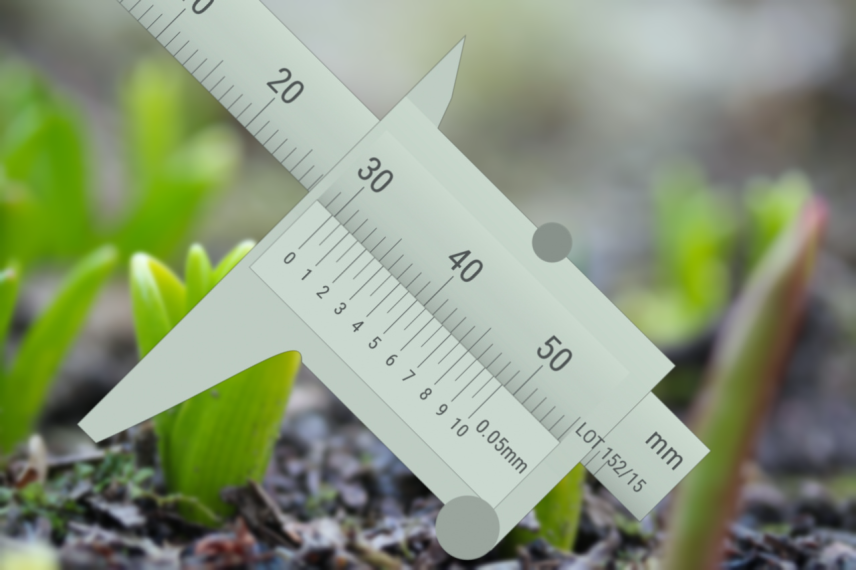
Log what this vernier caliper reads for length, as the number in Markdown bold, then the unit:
**29.8** mm
